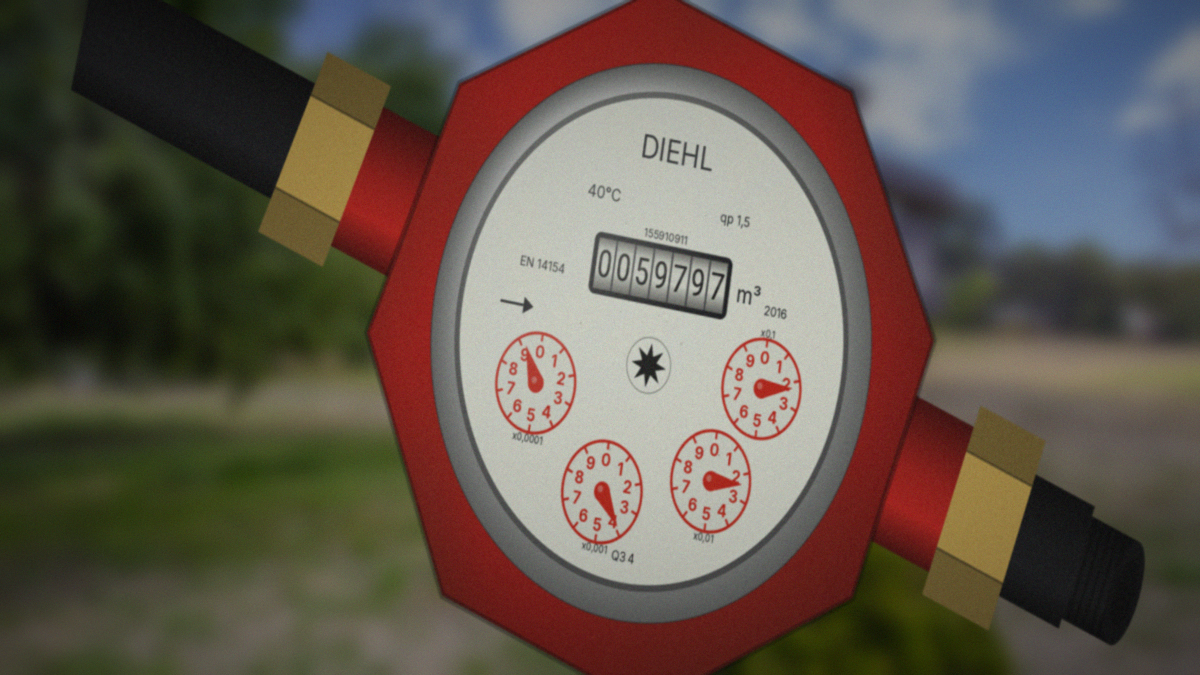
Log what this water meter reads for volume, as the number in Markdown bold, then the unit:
**59797.2239** m³
